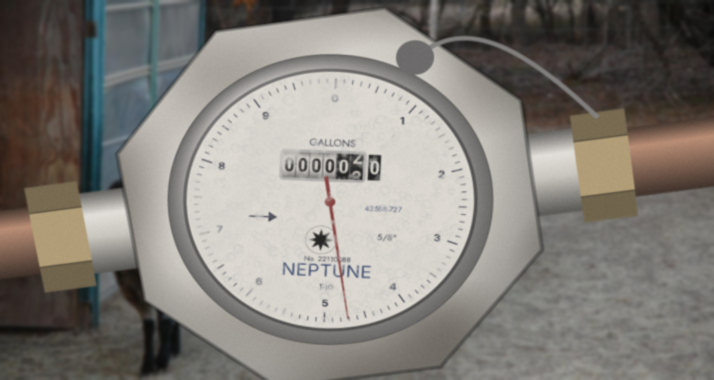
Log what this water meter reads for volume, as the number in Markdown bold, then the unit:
**24.7** gal
